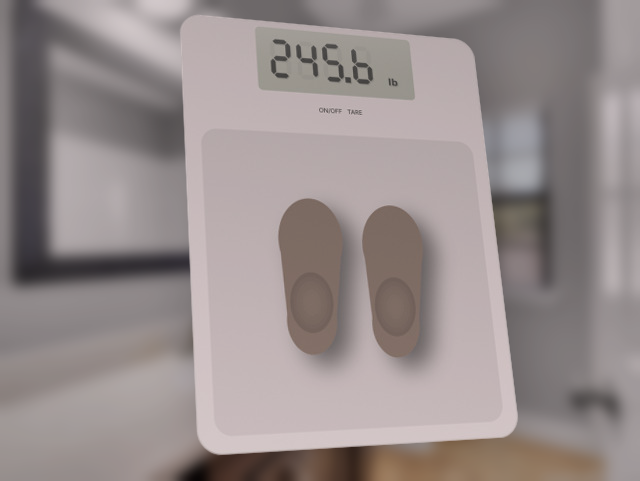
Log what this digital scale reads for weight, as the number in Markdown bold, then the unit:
**245.6** lb
